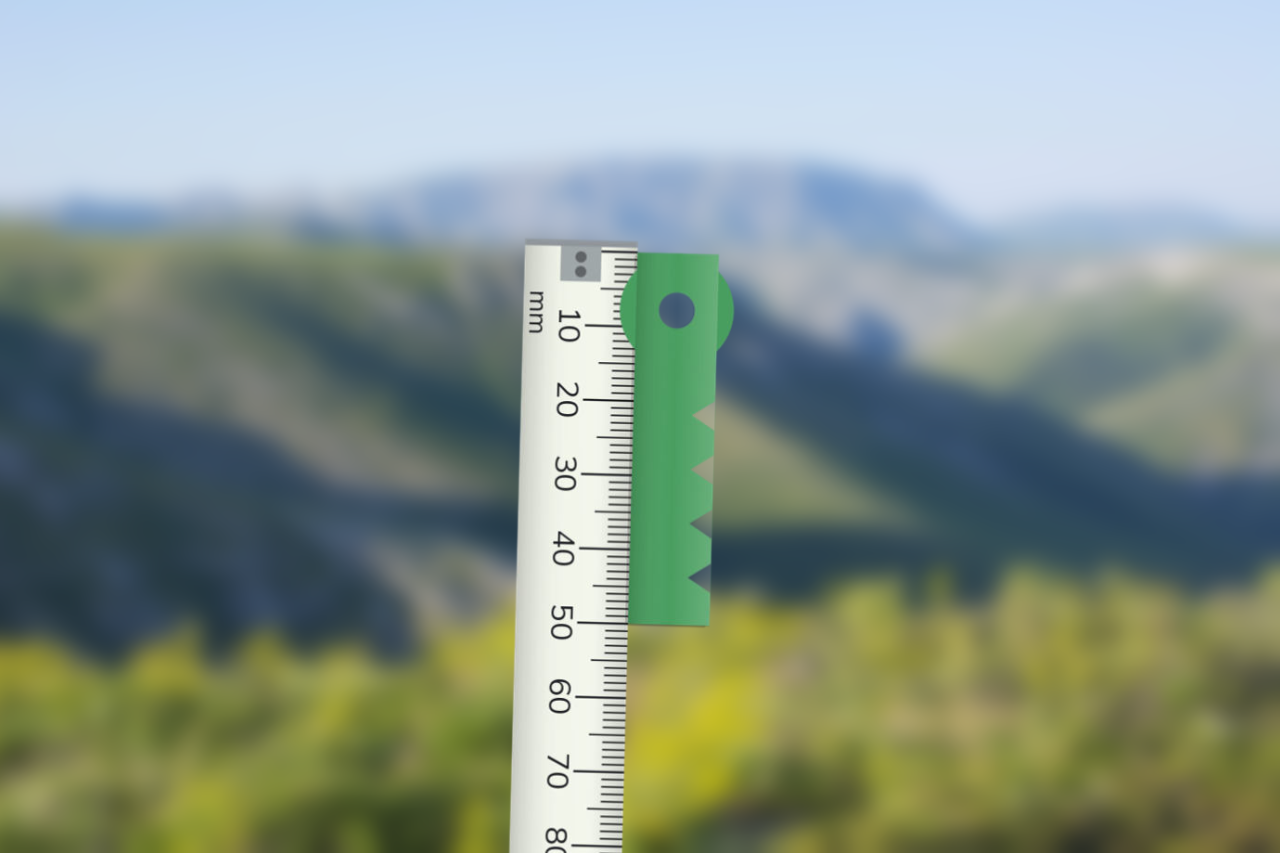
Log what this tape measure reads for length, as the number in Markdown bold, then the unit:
**50** mm
